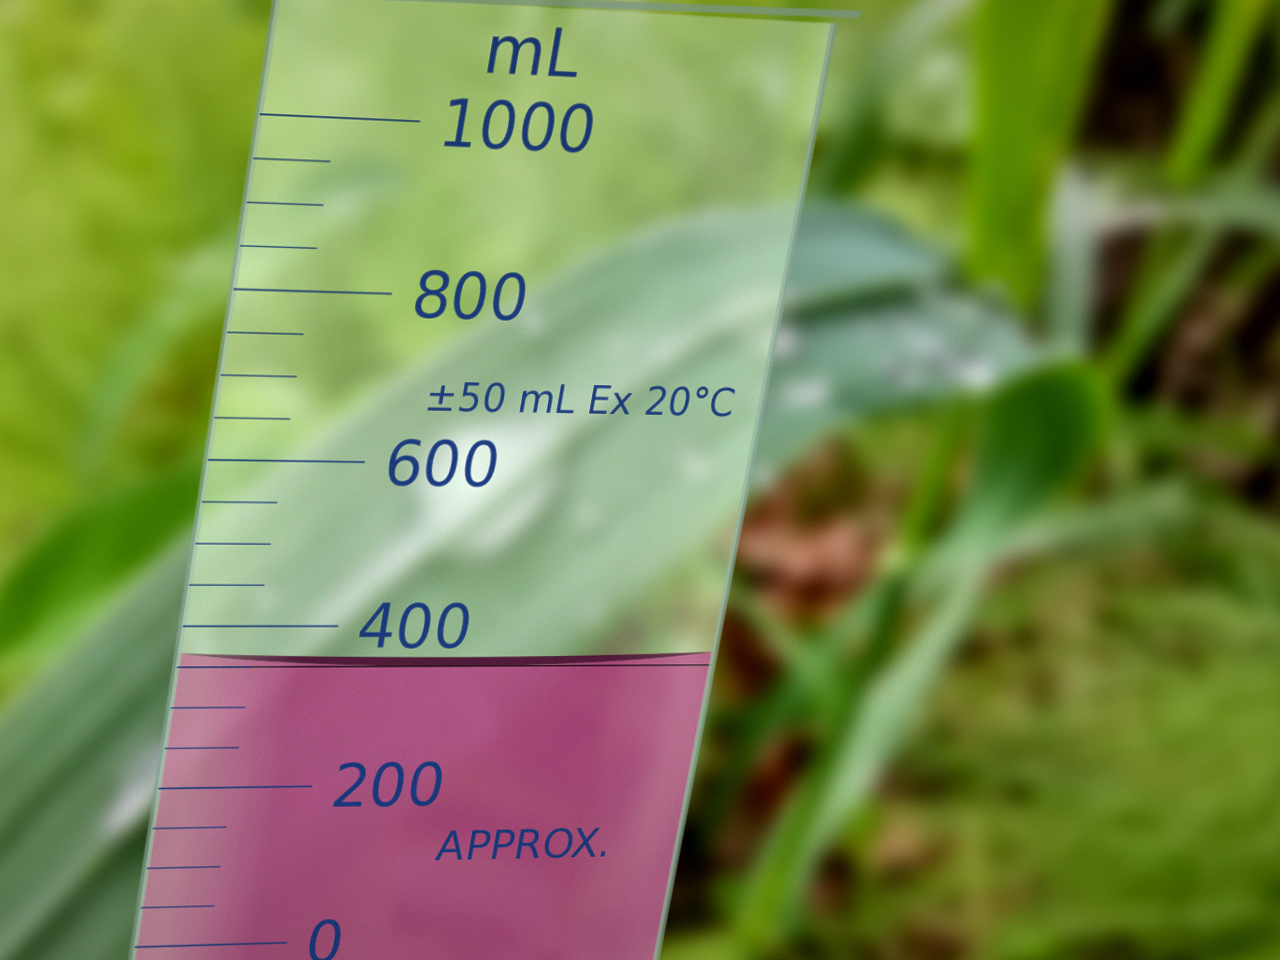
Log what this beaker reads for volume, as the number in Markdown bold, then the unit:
**350** mL
